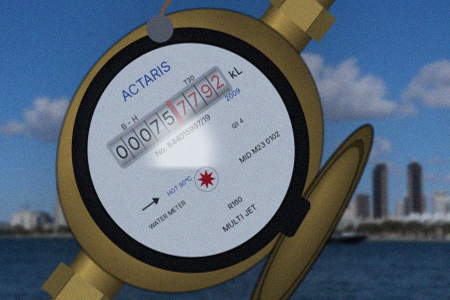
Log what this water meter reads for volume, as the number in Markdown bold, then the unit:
**75.7792** kL
